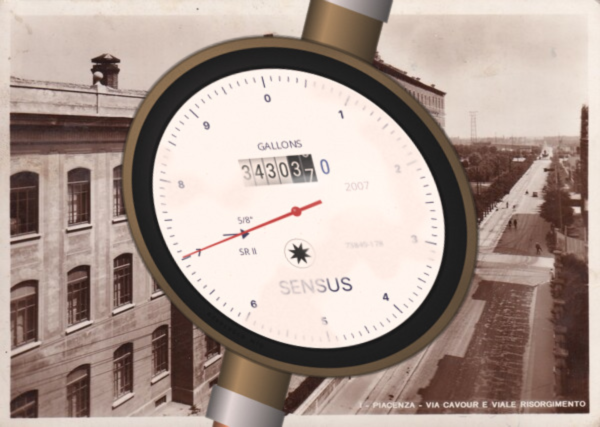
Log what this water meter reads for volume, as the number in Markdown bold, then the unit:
**3430367.0** gal
